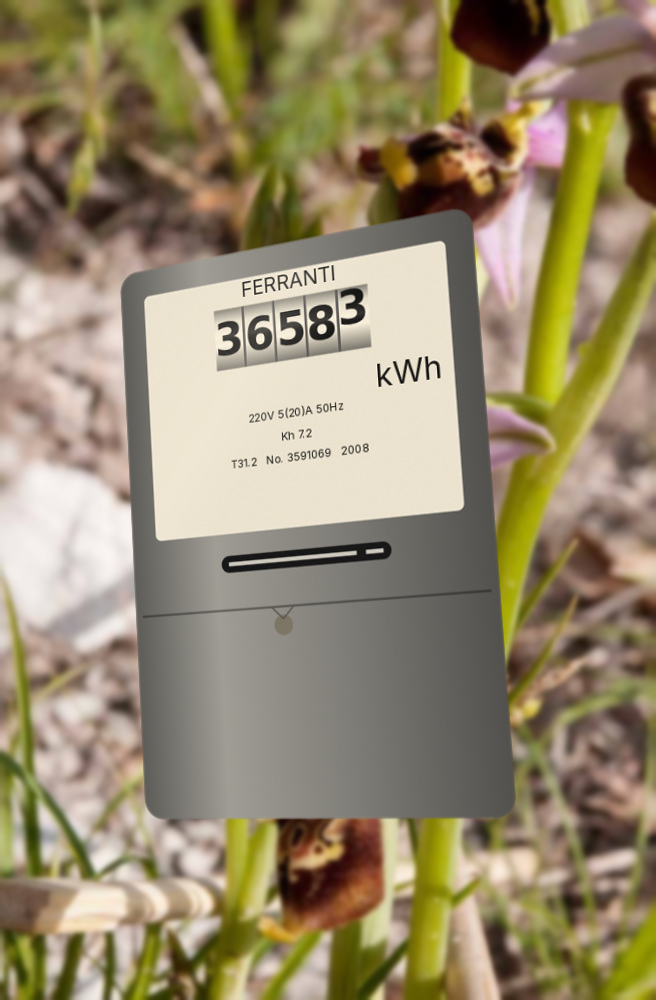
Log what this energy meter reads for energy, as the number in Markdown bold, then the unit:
**36583** kWh
